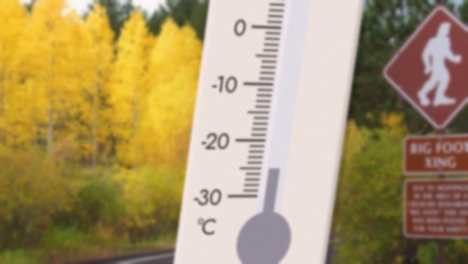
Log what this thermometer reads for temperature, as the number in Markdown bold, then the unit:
**-25** °C
